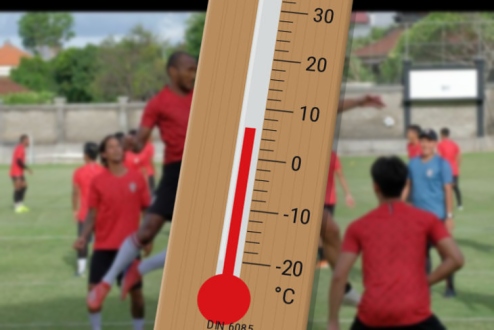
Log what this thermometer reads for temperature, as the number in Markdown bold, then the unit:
**6** °C
